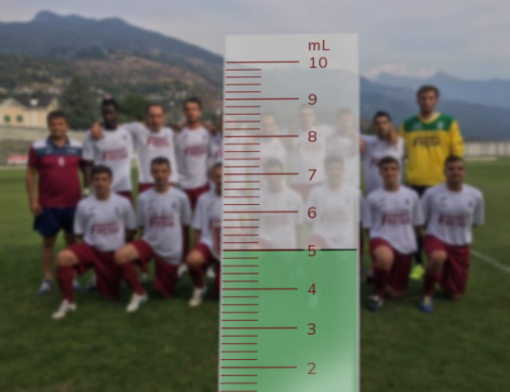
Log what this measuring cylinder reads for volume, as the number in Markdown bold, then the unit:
**5** mL
